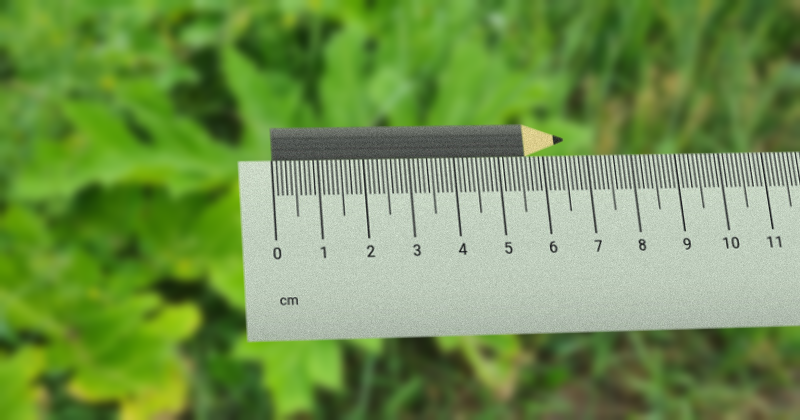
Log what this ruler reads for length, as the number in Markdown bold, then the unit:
**6.5** cm
